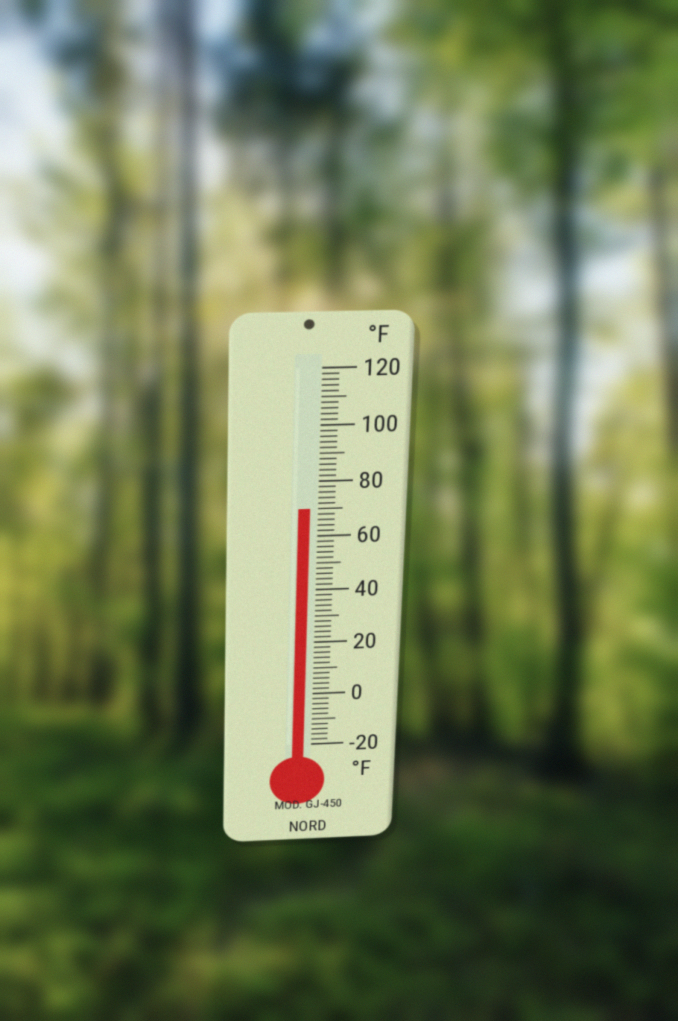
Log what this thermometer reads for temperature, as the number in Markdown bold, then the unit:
**70** °F
